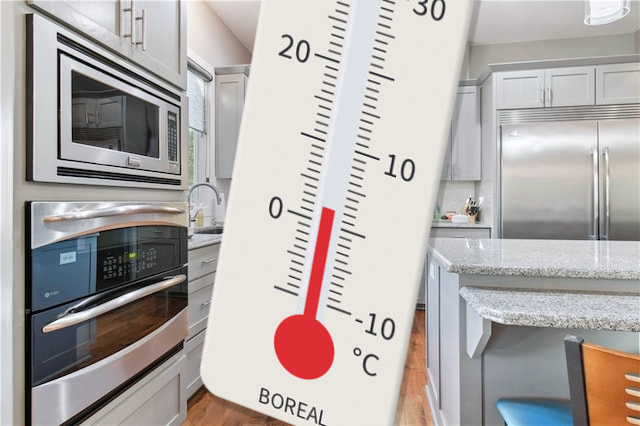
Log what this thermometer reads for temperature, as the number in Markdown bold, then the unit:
**2** °C
